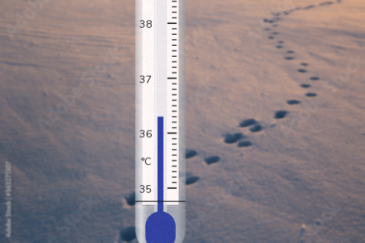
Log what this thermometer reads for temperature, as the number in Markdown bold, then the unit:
**36.3** °C
